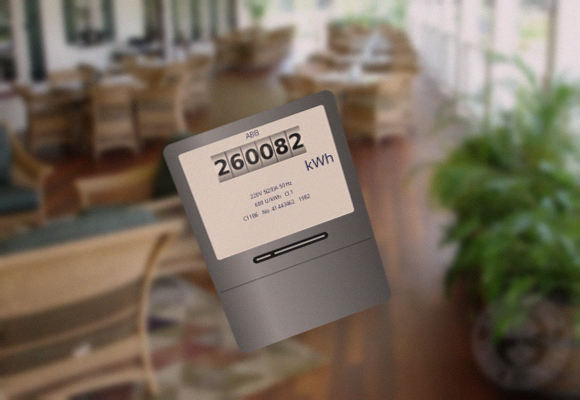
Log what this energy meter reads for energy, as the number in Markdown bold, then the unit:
**260082** kWh
